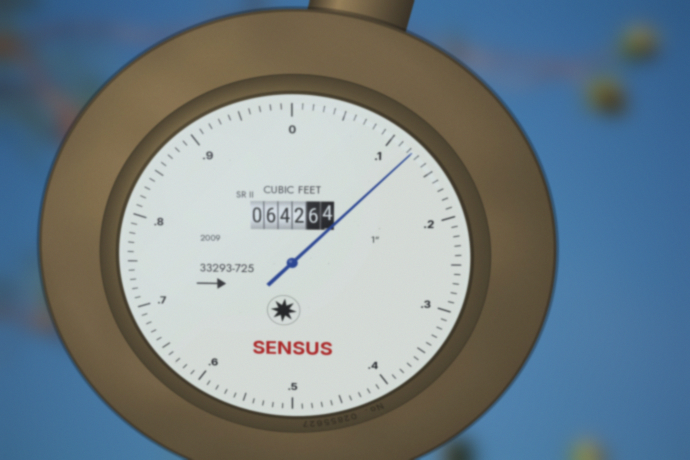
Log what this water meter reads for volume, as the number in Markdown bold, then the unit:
**64264.12** ft³
